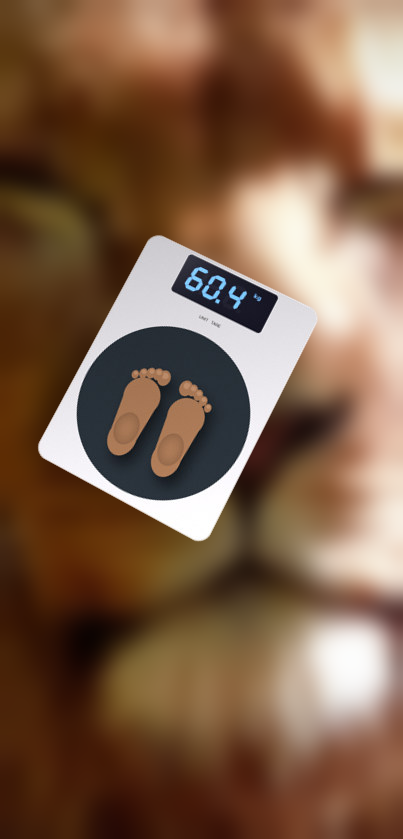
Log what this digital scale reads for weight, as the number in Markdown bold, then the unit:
**60.4** kg
